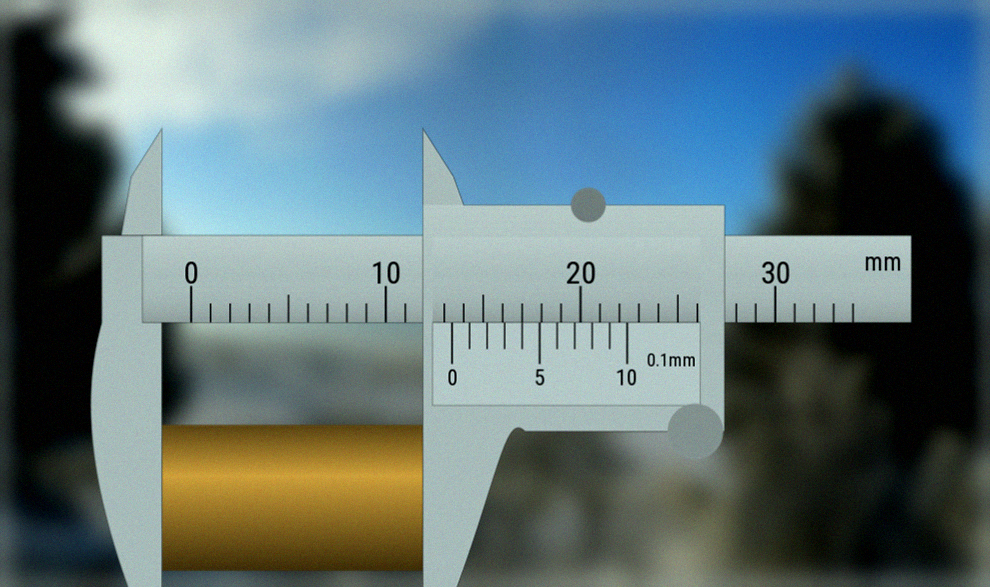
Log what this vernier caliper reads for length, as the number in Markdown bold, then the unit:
**13.4** mm
